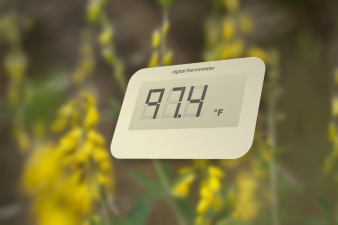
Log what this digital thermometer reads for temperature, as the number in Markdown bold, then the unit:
**97.4** °F
